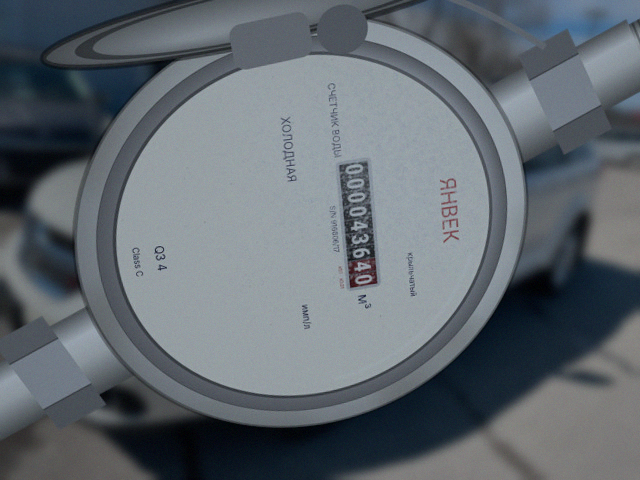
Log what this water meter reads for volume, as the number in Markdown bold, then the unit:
**436.40** m³
